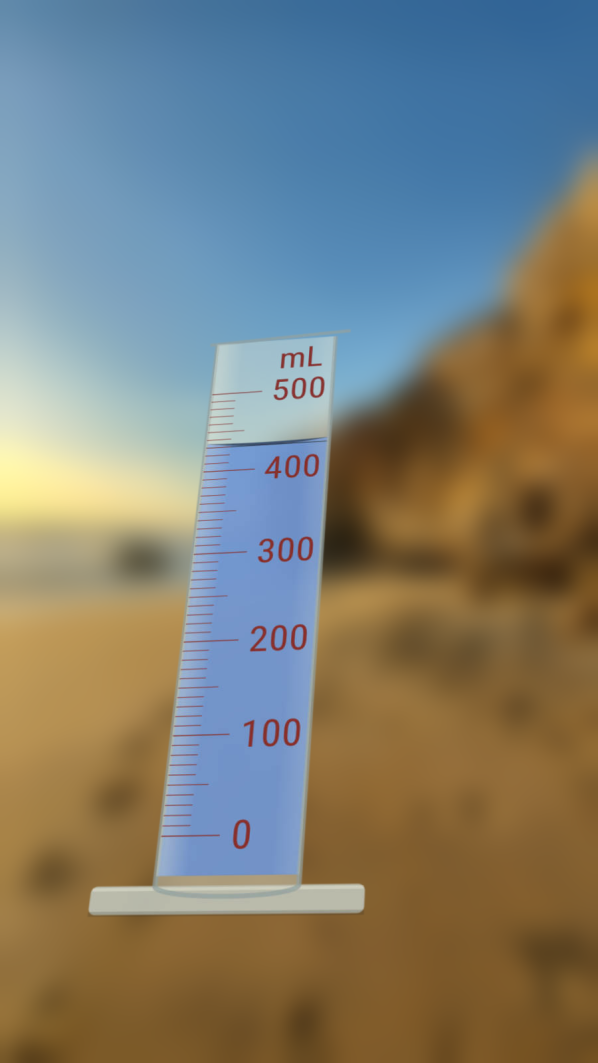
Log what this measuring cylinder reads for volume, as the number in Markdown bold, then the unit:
**430** mL
